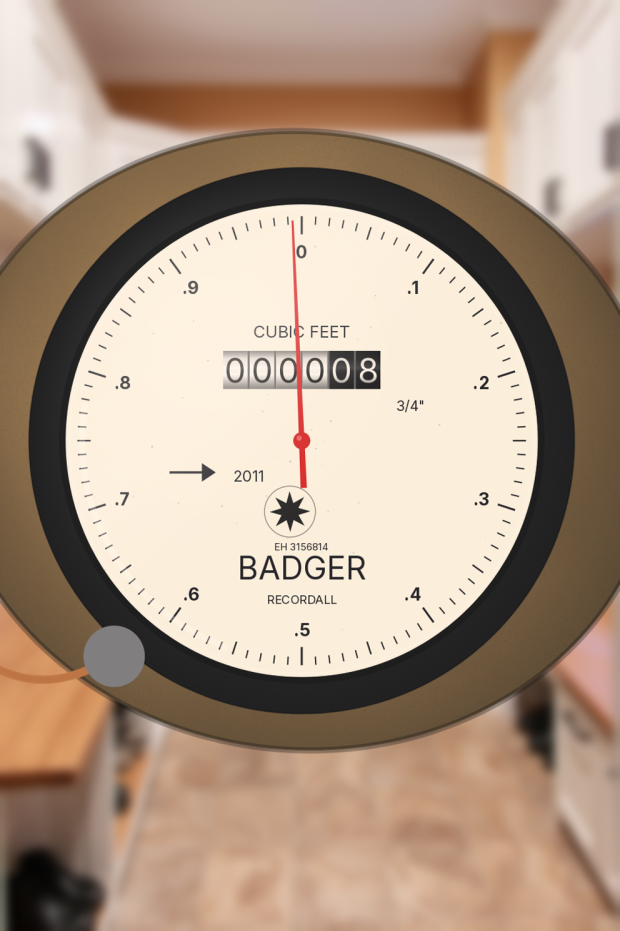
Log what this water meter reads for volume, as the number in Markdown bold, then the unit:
**7.99** ft³
